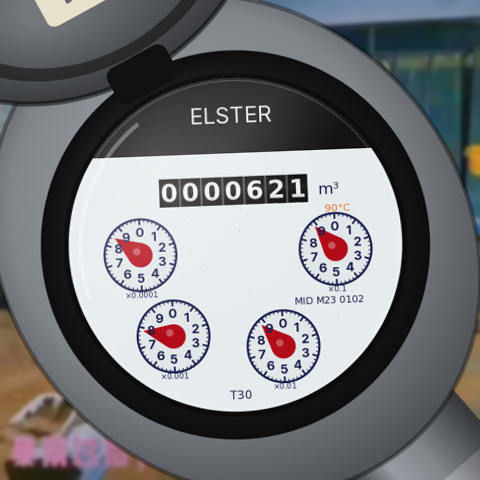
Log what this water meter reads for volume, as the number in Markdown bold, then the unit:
**621.8878** m³
